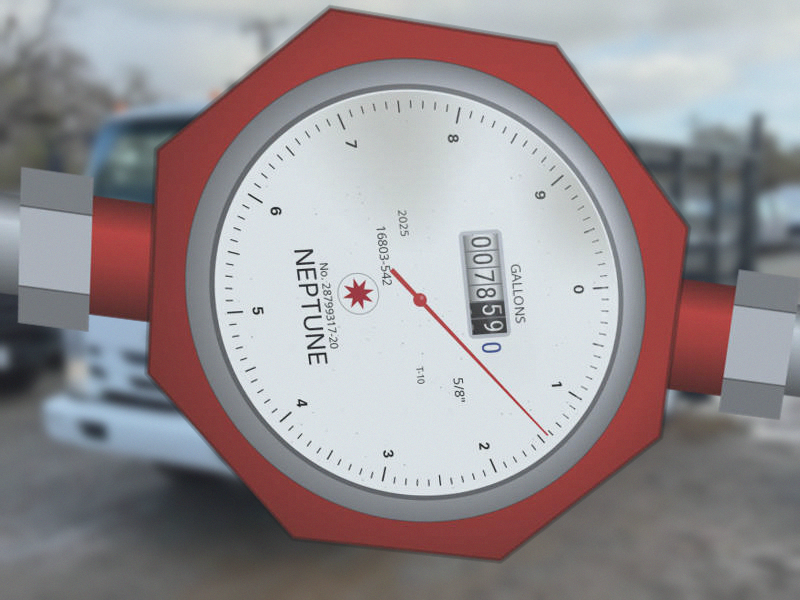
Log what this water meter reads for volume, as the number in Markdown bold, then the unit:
**78591.4** gal
